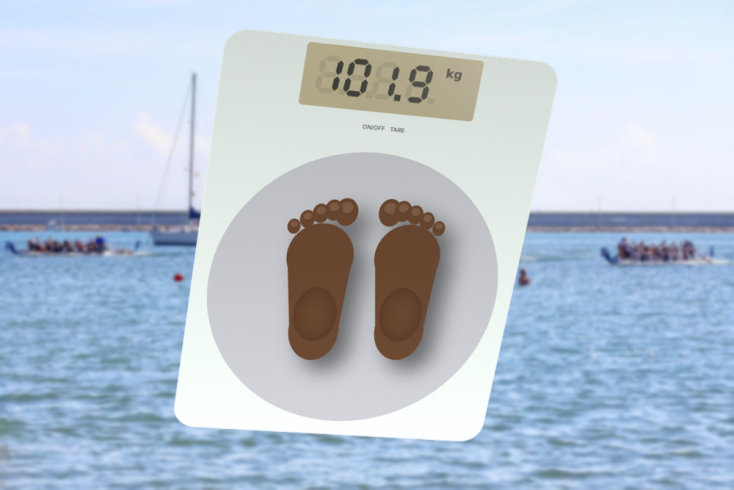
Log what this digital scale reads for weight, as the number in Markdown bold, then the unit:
**101.9** kg
